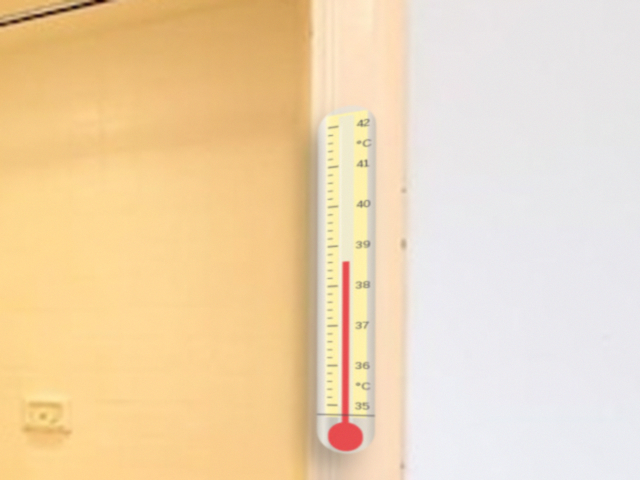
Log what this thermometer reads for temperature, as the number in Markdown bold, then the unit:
**38.6** °C
